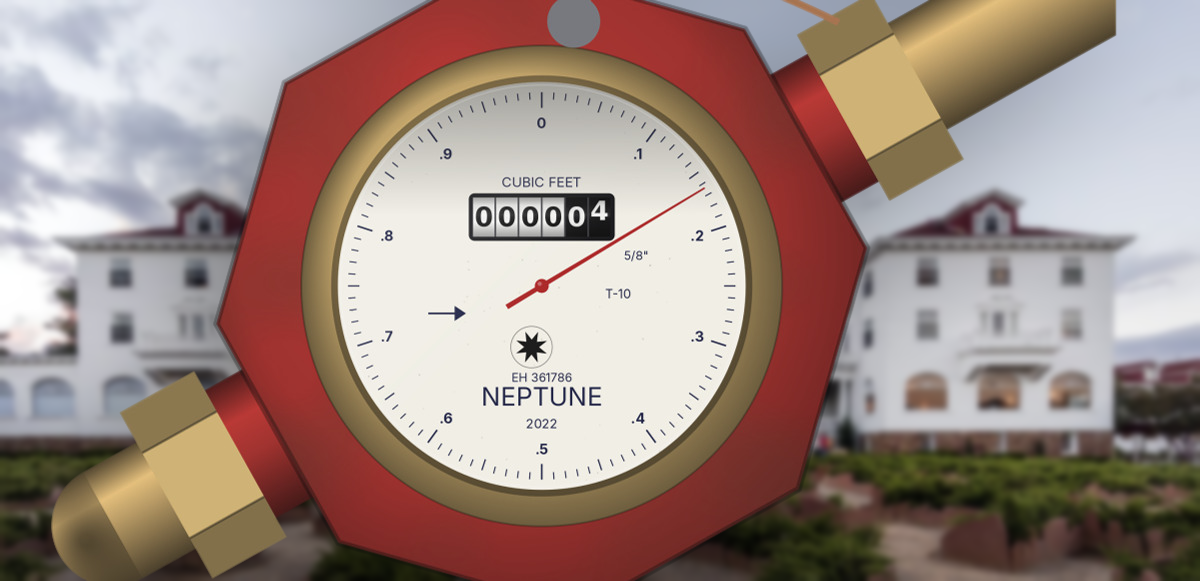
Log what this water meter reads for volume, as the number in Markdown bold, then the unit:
**4.16** ft³
